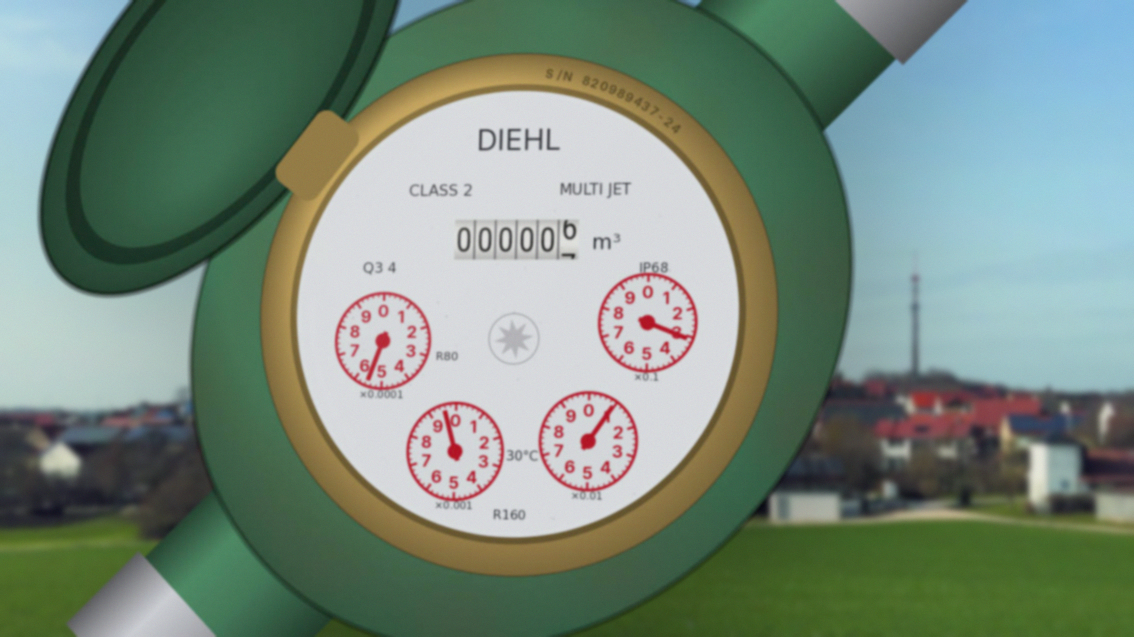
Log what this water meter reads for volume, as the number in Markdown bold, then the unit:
**6.3095** m³
